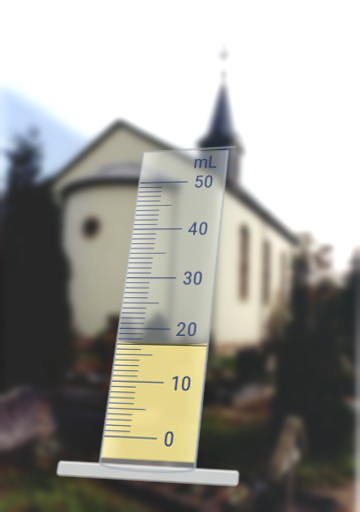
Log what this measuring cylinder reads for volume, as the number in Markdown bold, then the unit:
**17** mL
